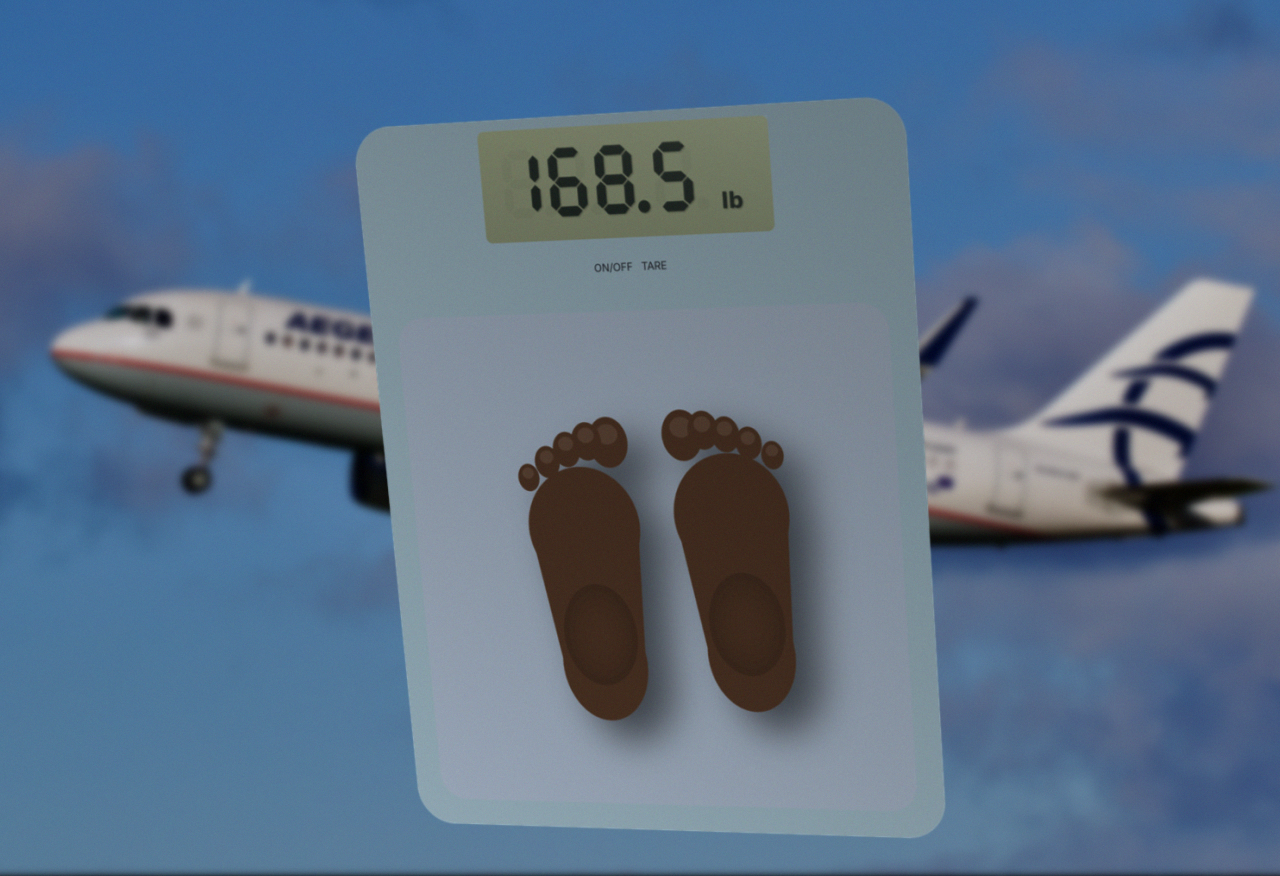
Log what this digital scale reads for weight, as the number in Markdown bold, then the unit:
**168.5** lb
